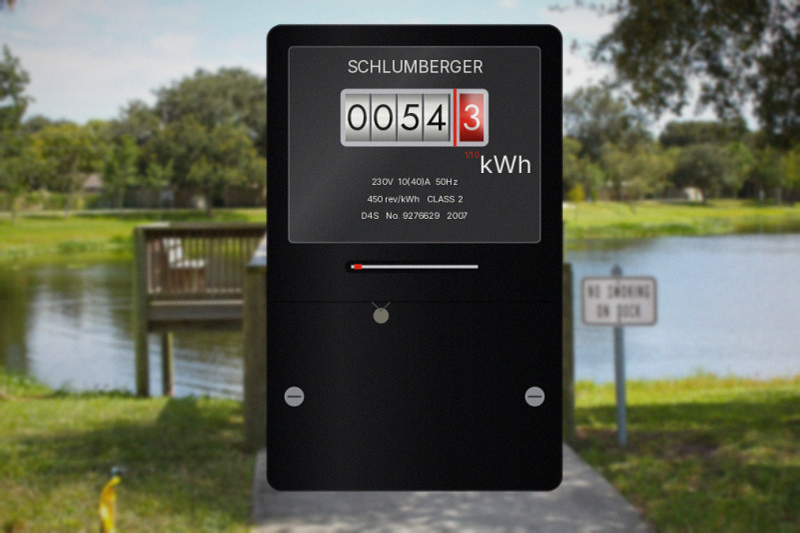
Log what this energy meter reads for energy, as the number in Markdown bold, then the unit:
**54.3** kWh
